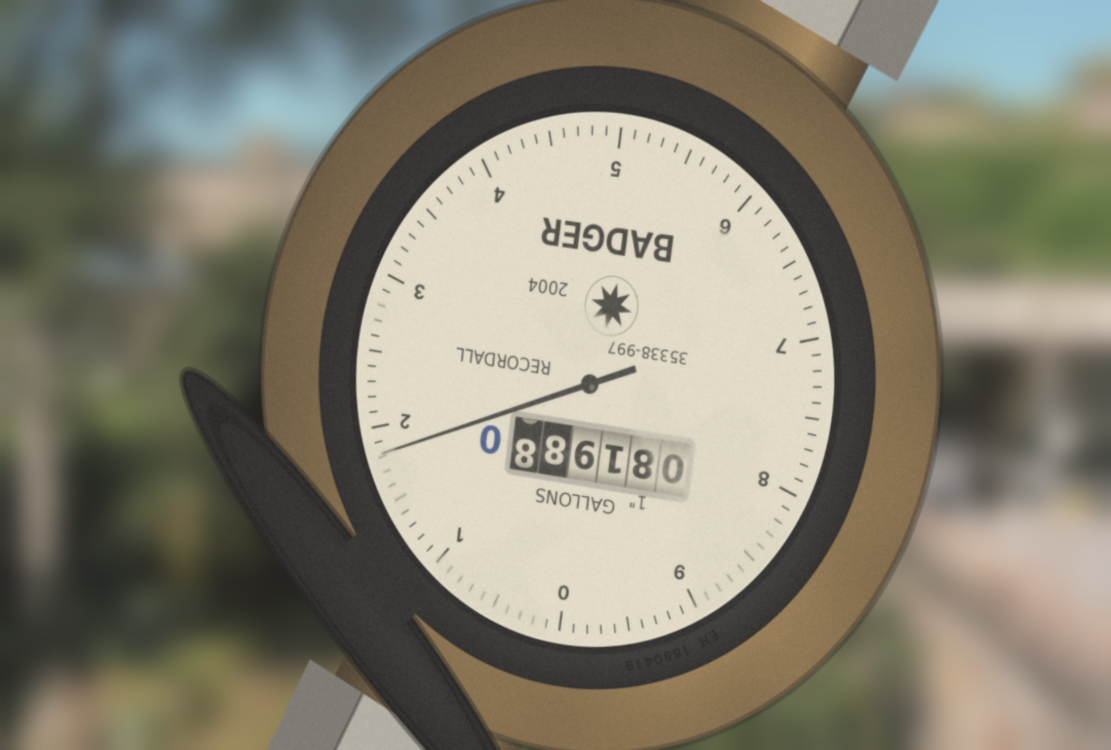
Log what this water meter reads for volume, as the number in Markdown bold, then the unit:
**819881.8** gal
